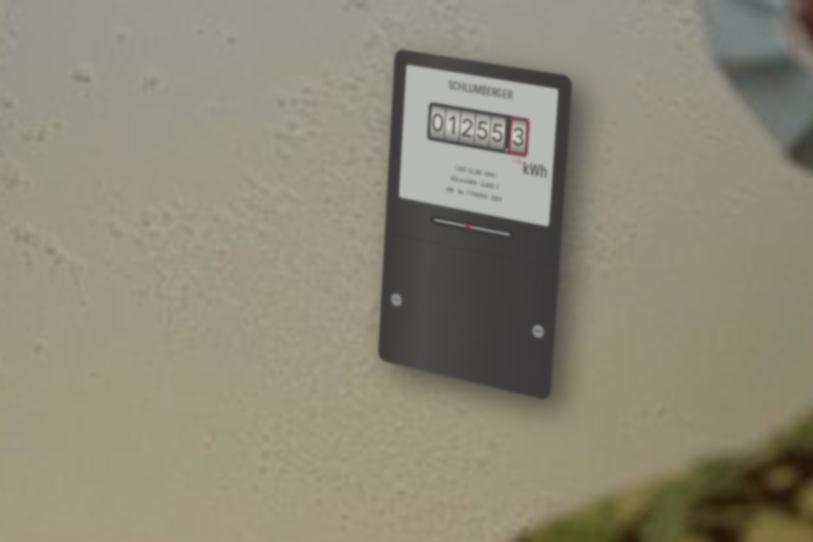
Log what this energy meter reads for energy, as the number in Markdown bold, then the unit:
**1255.3** kWh
